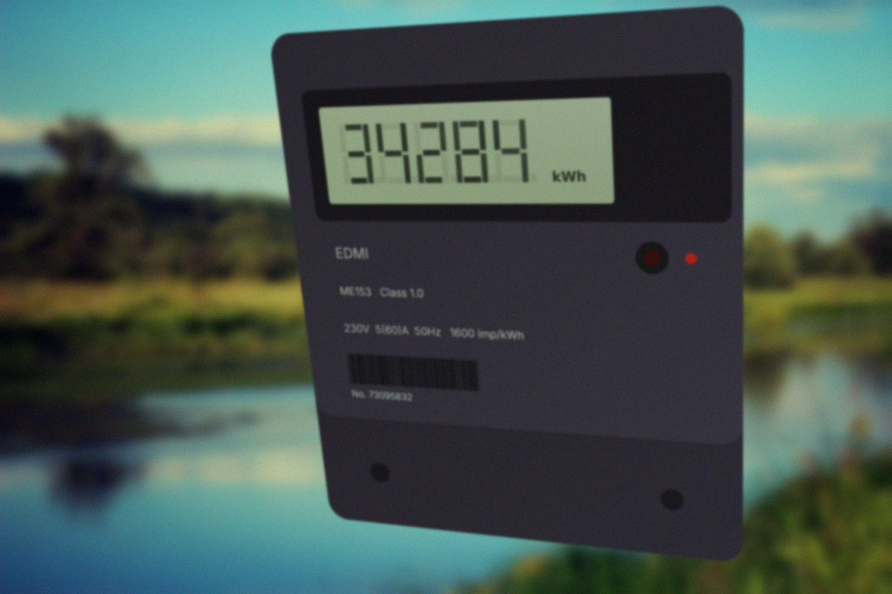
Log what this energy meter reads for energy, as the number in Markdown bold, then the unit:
**34284** kWh
